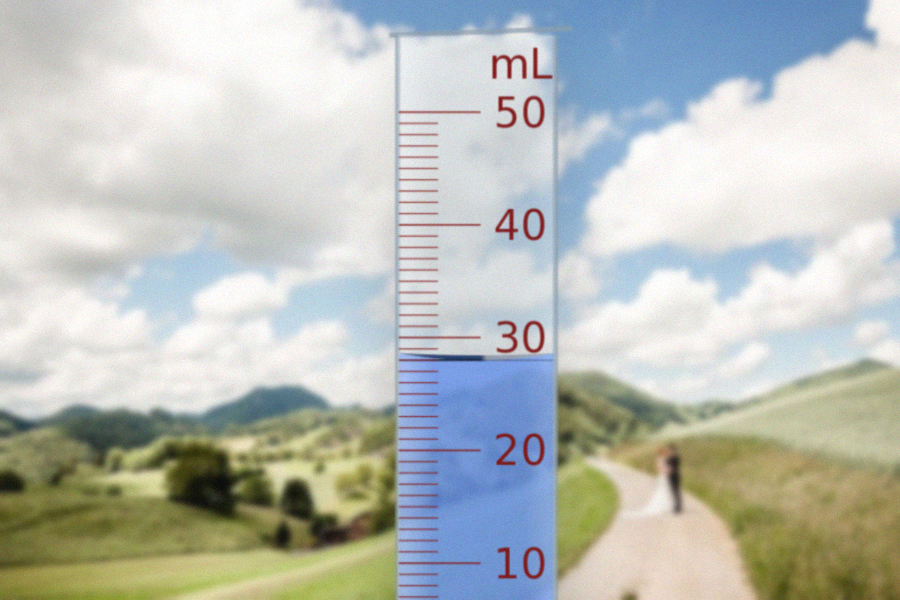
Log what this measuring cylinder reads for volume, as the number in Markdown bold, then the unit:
**28** mL
